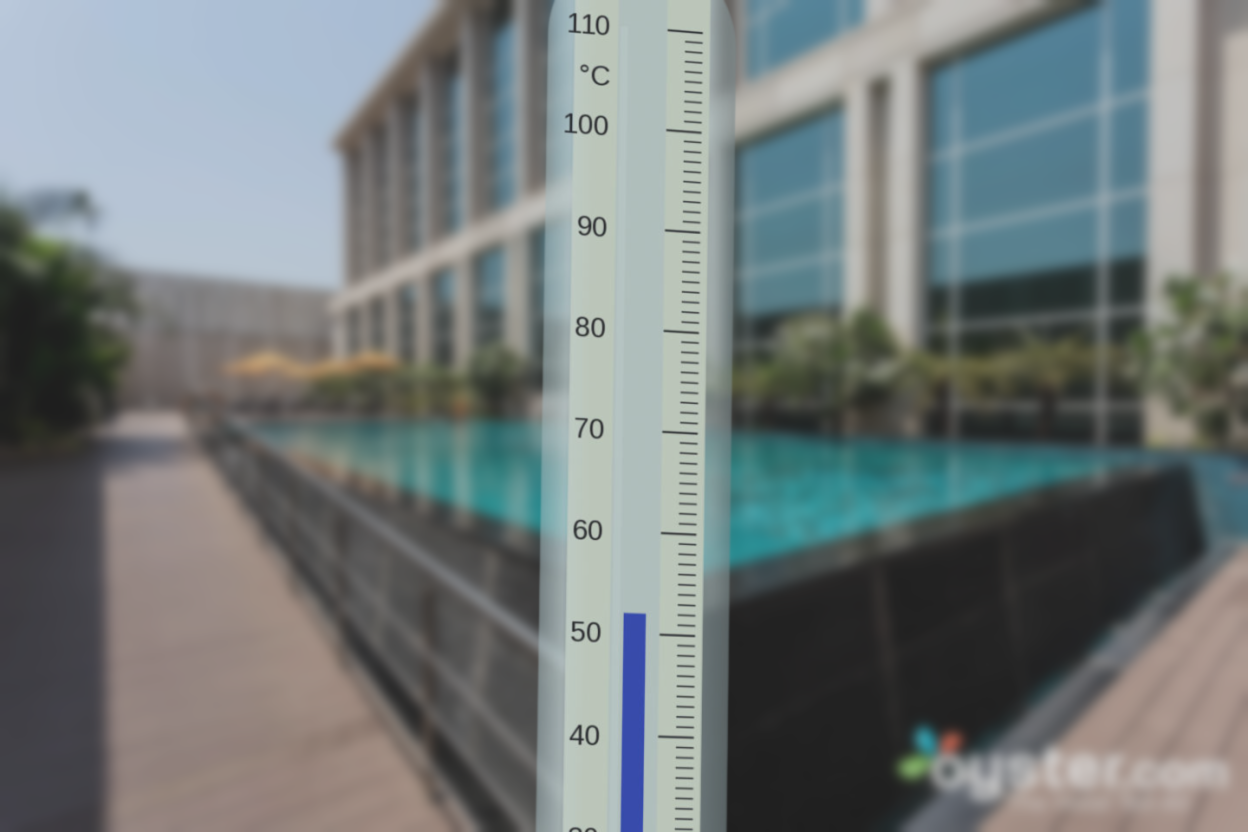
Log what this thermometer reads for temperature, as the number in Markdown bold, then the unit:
**52** °C
